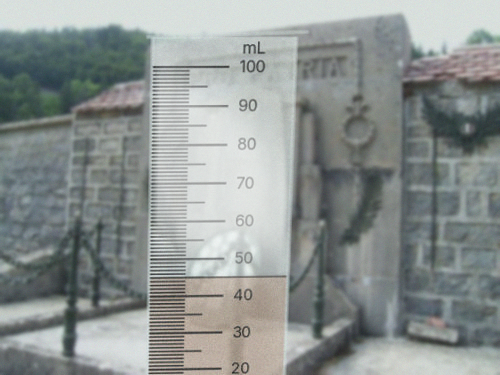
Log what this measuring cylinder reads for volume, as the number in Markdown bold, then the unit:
**45** mL
